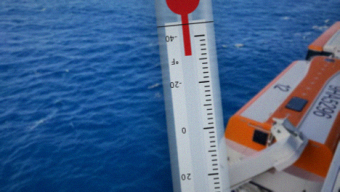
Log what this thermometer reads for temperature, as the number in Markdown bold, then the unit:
**-32** °F
